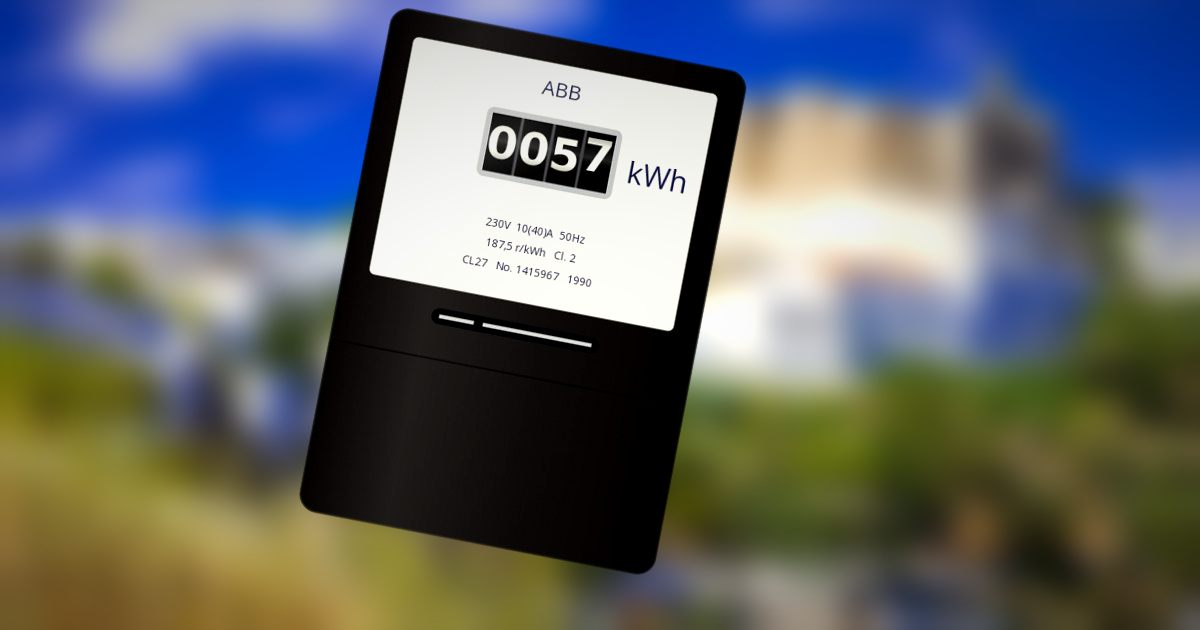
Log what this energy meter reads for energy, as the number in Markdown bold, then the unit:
**57** kWh
